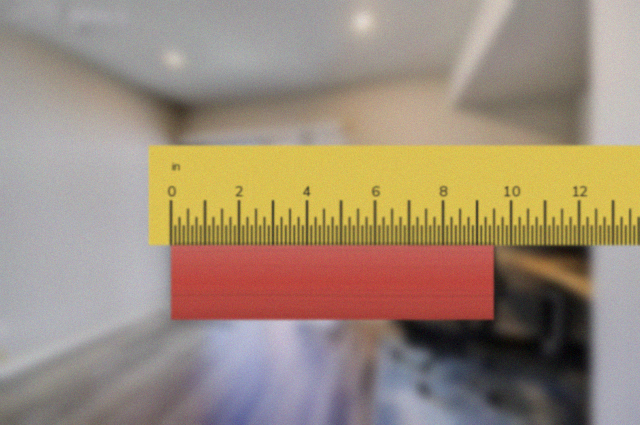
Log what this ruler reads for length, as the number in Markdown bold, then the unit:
**9.5** in
